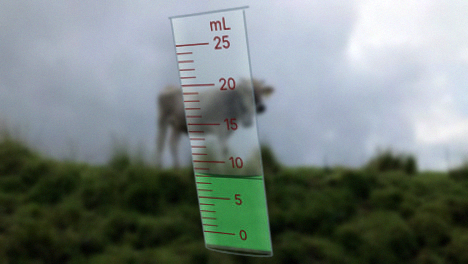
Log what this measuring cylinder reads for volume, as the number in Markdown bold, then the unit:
**8** mL
